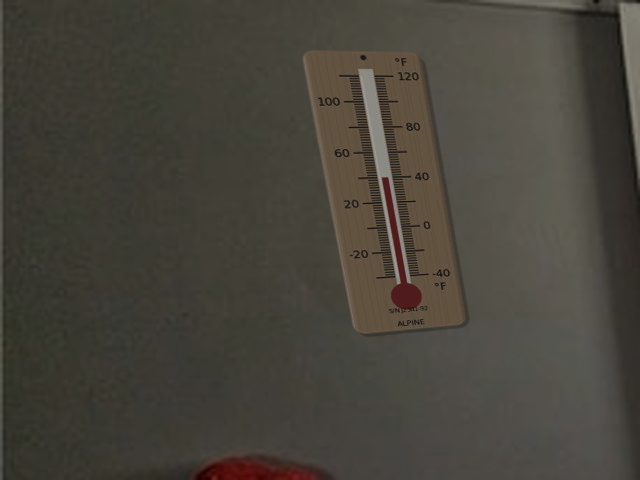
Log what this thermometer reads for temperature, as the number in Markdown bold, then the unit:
**40** °F
